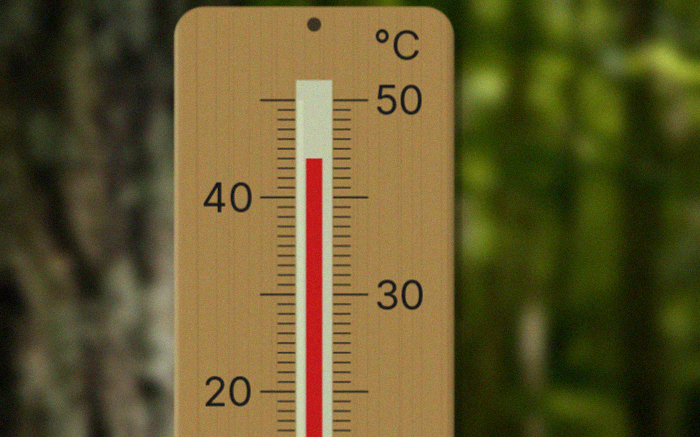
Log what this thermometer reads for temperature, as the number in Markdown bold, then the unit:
**44** °C
